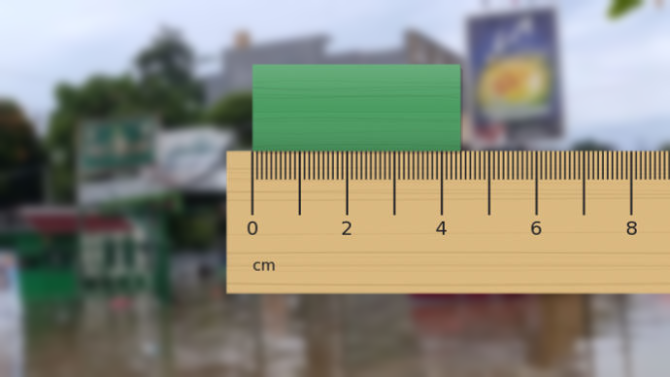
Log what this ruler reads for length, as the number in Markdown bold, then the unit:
**4.4** cm
